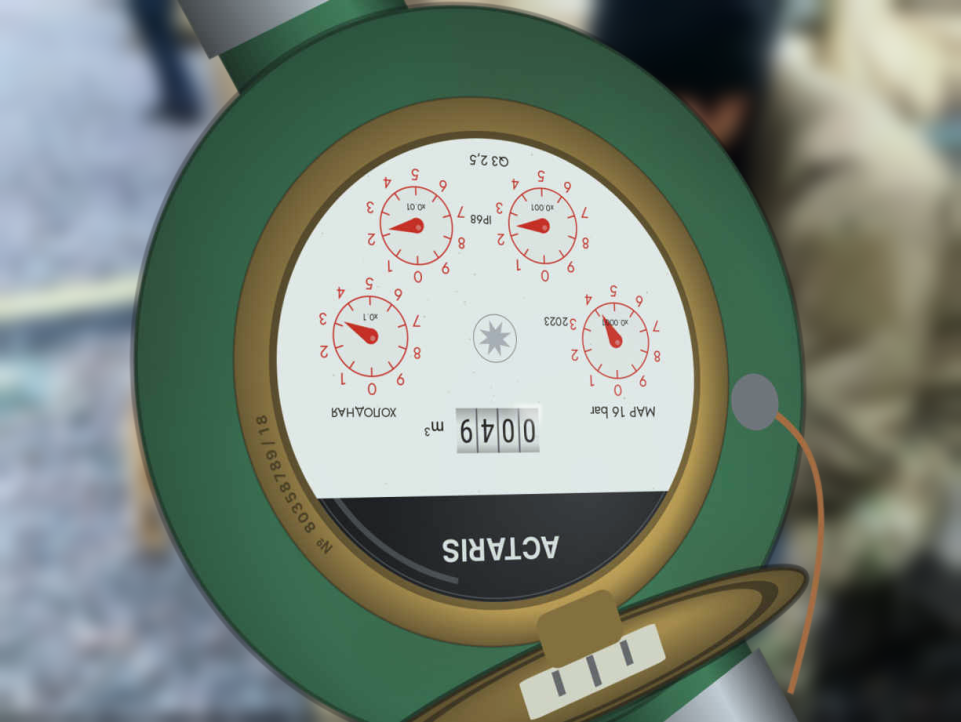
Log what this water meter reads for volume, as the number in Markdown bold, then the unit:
**49.3224** m³
